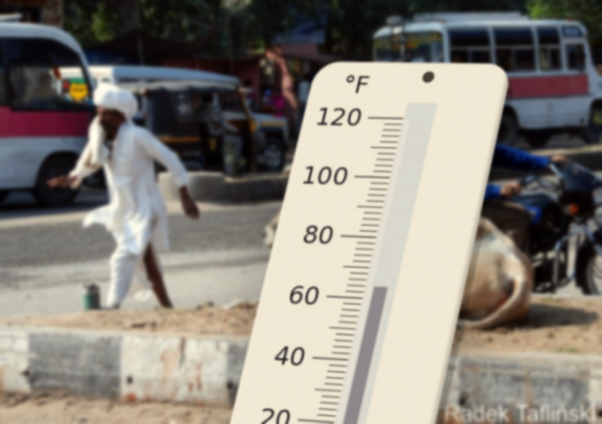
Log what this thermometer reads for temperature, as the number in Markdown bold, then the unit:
**64** °F
